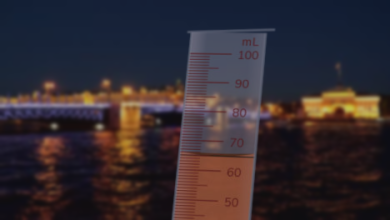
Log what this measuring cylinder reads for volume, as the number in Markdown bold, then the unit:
**65** mL
